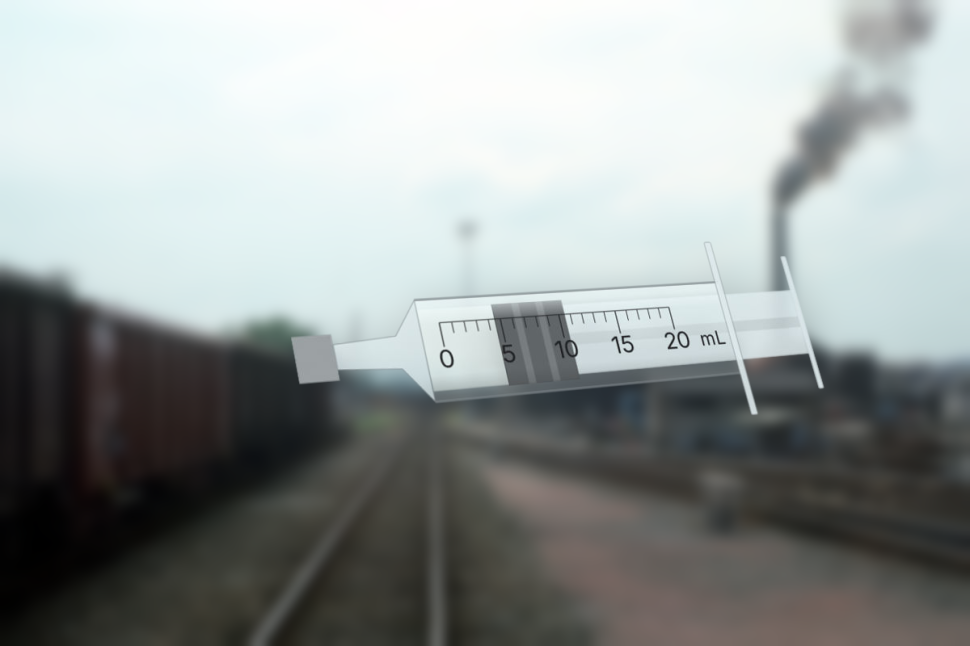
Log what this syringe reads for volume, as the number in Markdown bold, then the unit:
**4.5** mL
